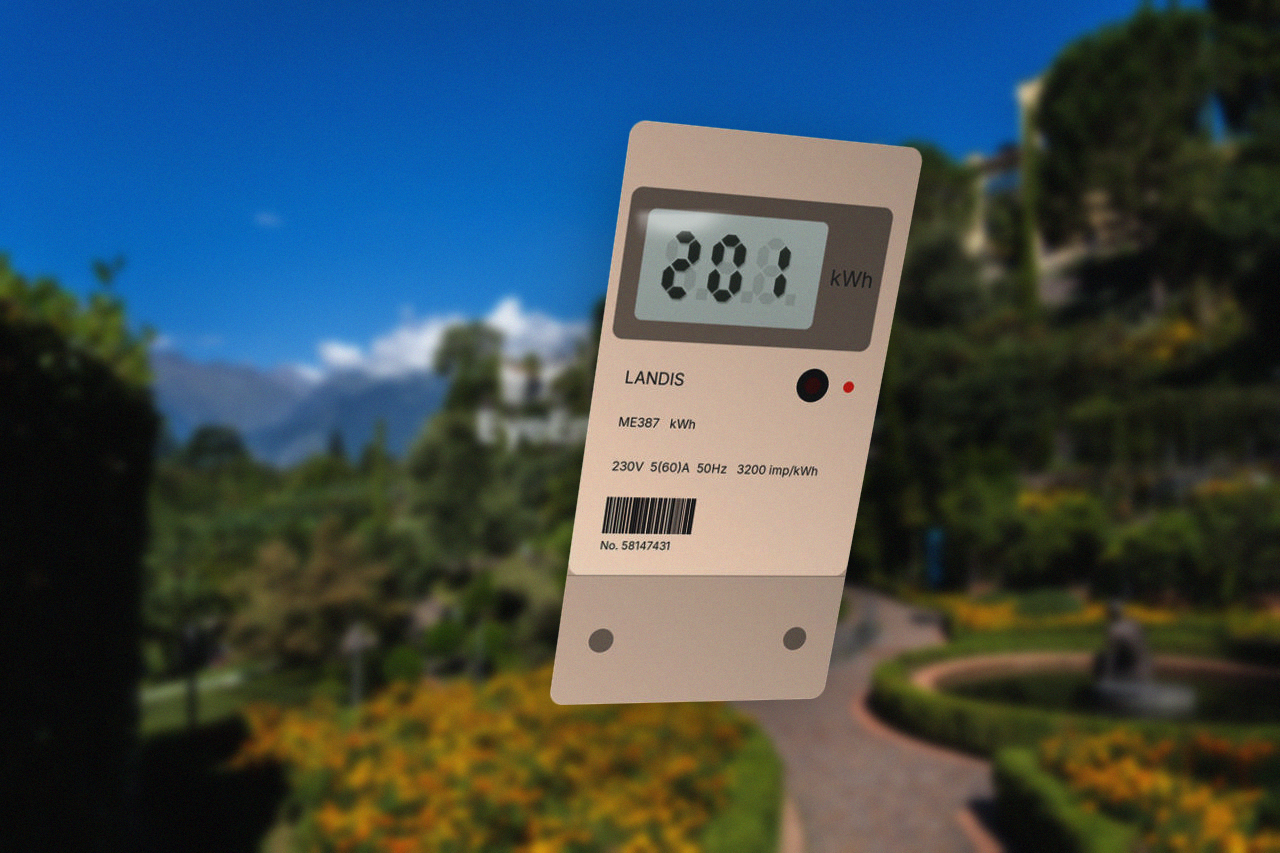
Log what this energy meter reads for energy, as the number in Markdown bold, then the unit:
**201** kWh
